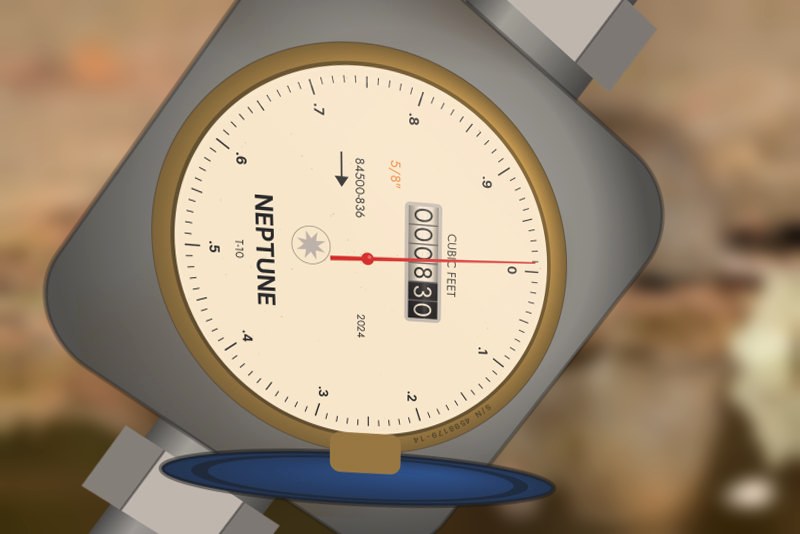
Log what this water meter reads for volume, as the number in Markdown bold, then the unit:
**829.99** ft³
